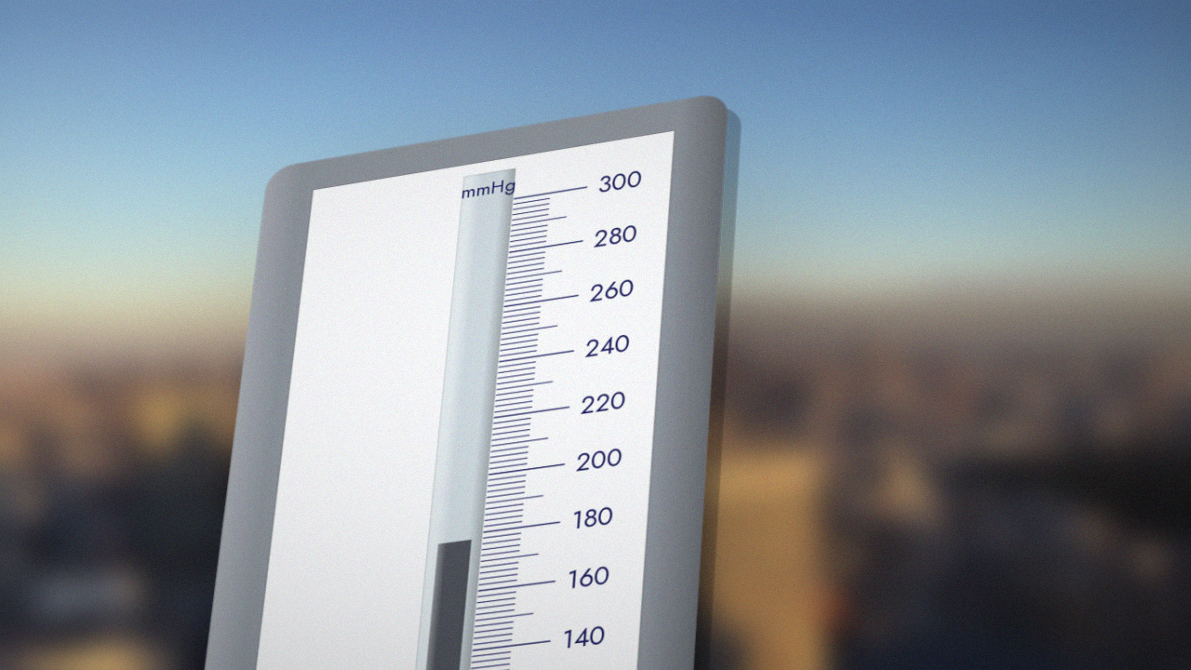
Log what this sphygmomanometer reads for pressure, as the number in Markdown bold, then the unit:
**178** mmHg
